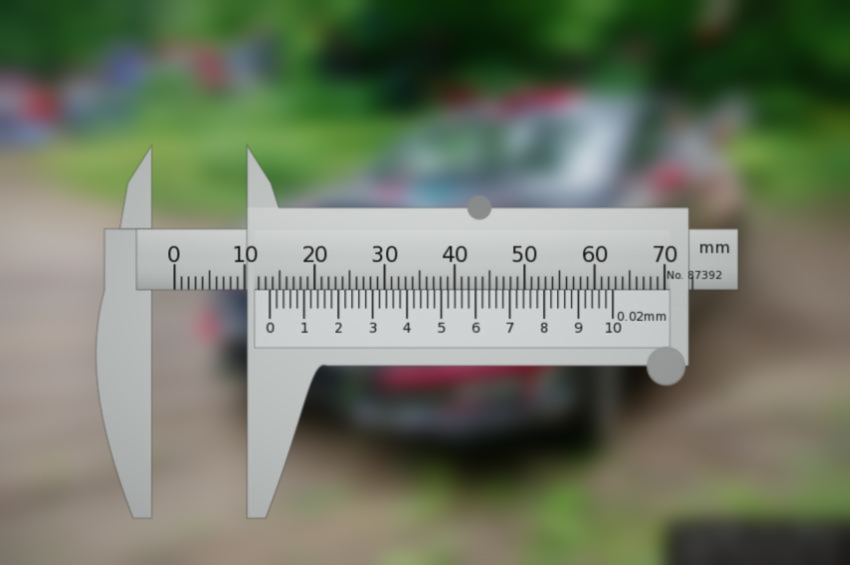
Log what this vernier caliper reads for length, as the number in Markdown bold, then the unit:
**13.6** mm
